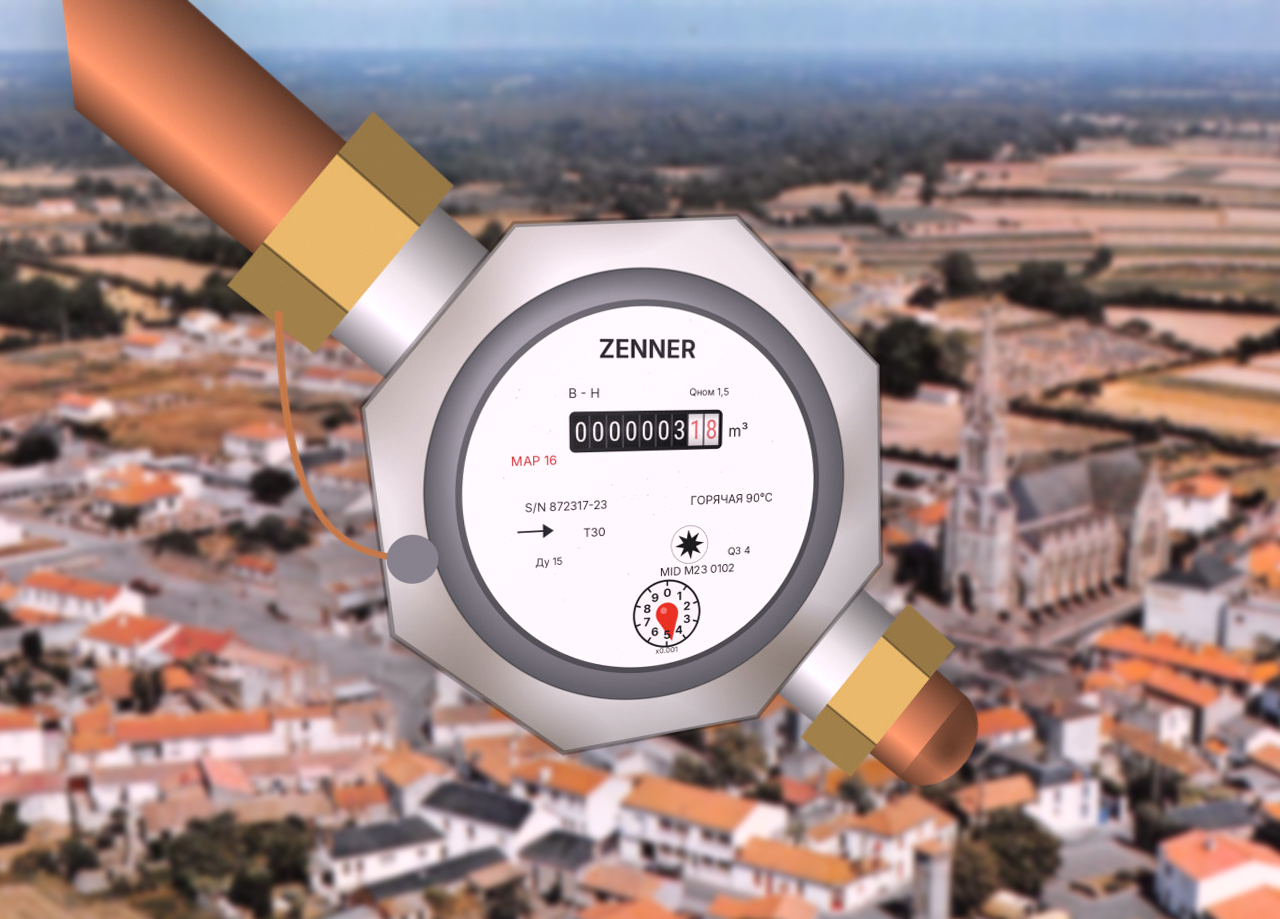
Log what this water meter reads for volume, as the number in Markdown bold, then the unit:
**3.184** m³
